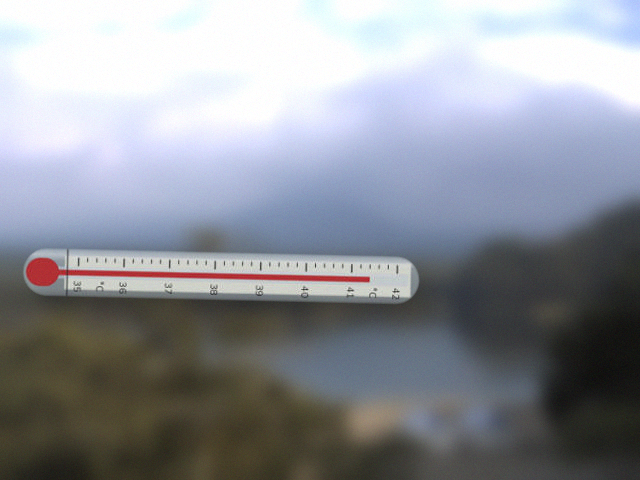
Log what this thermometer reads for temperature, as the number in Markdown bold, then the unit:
**41.4** °C
